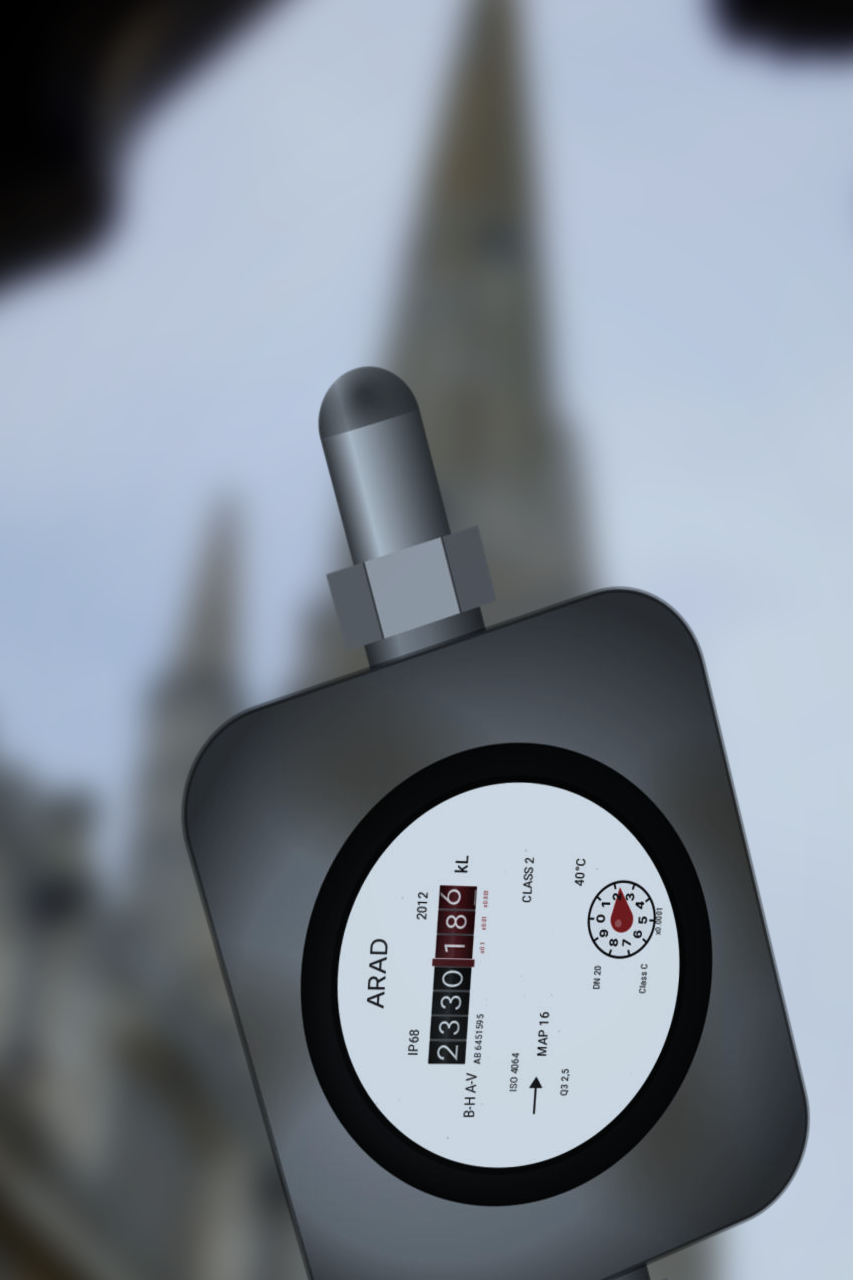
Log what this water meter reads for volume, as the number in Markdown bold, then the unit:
**2330.1862** kL
